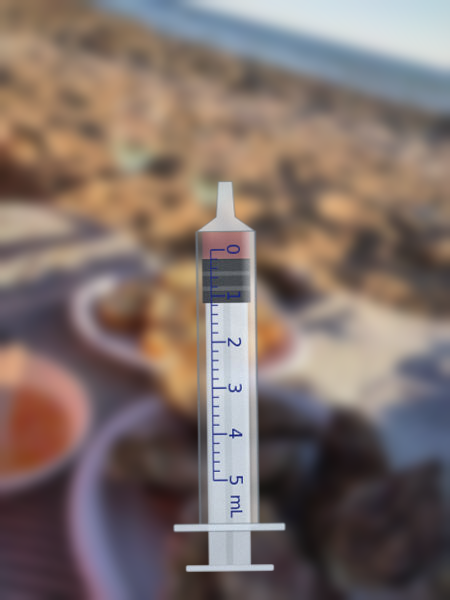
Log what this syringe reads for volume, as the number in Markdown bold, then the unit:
**0.2** mL
